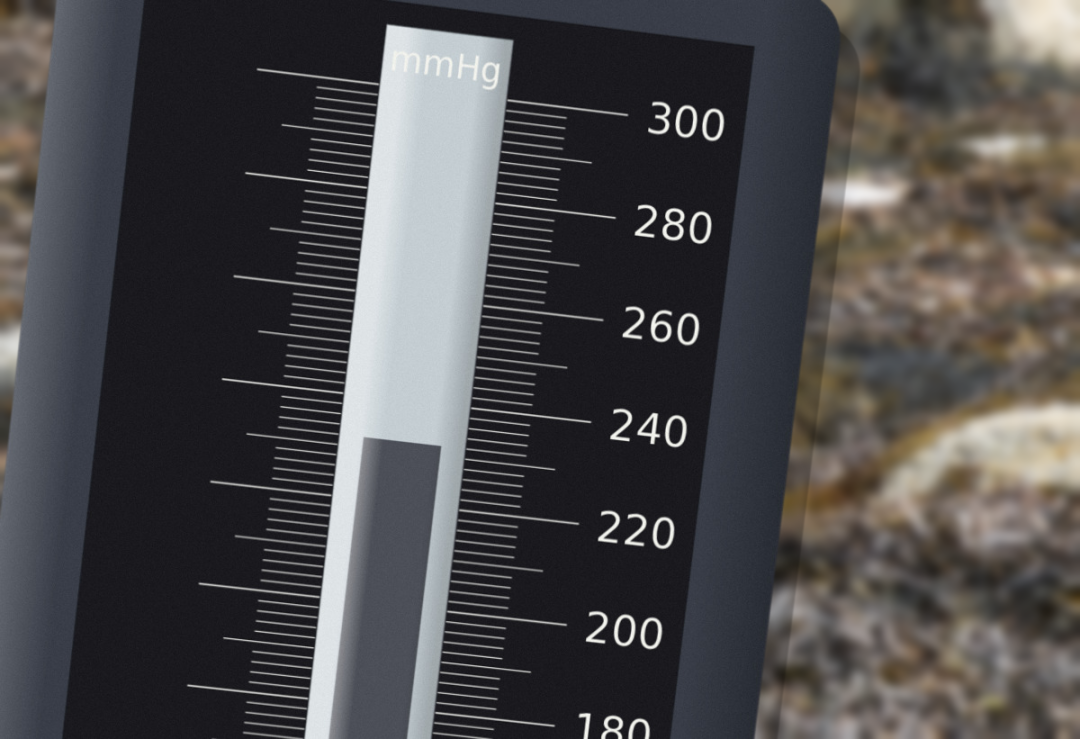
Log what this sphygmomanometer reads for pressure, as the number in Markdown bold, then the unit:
**232** mmHg
